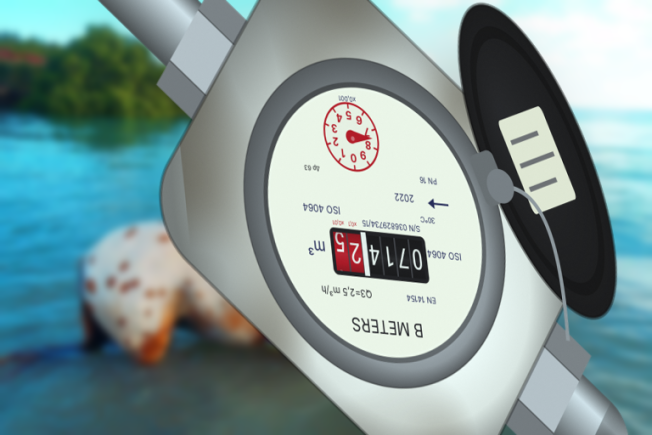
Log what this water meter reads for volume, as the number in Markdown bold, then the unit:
**714.247** m³
